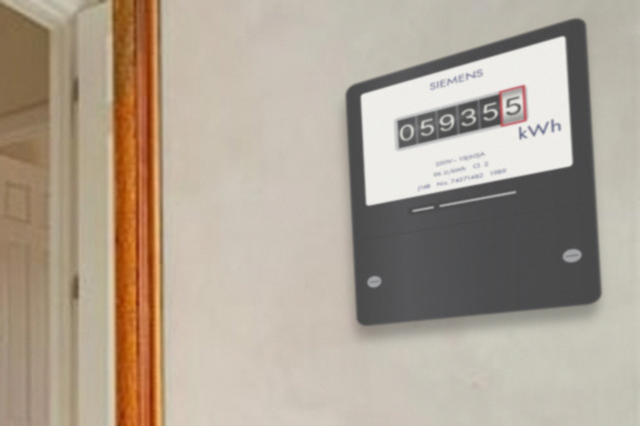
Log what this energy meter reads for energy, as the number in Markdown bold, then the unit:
**5935.5** kWh
